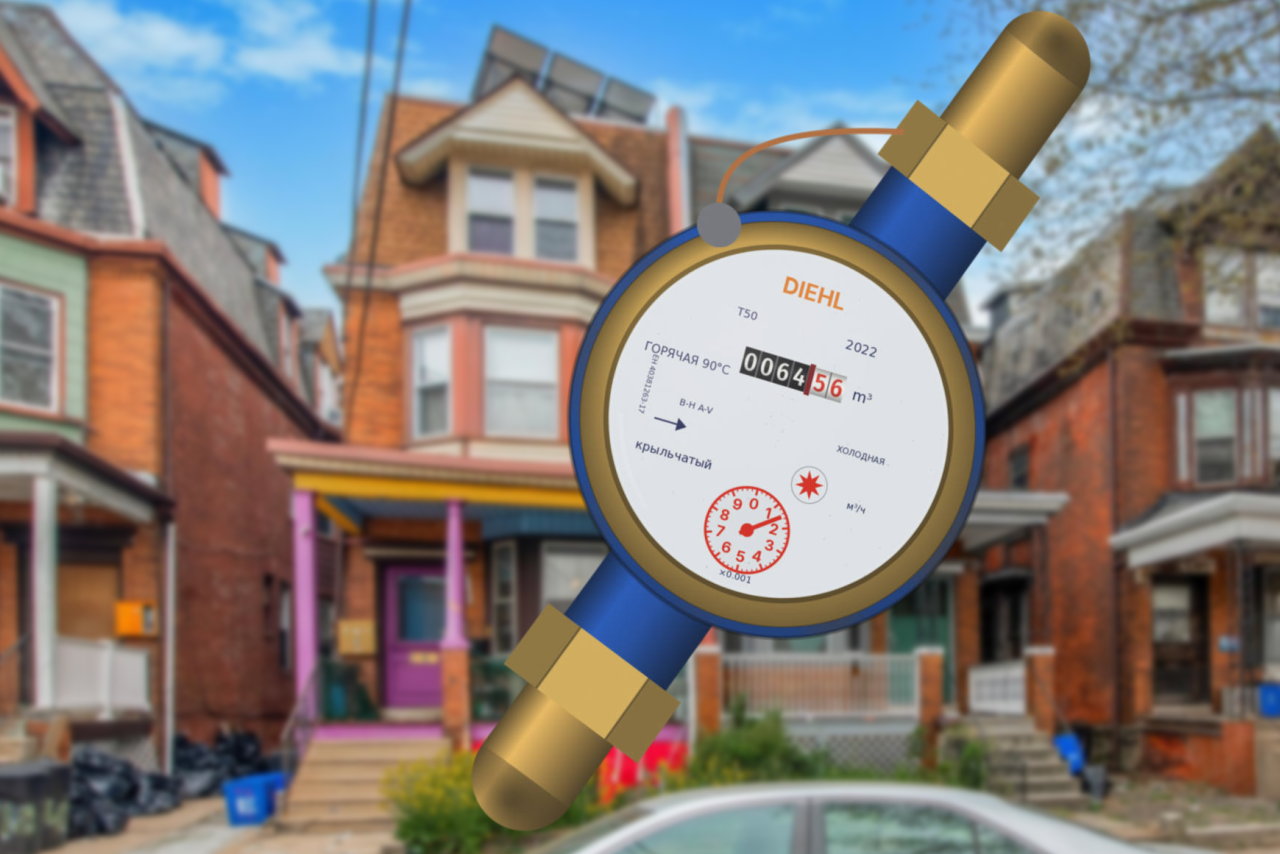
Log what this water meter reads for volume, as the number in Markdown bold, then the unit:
**64.561** m³
